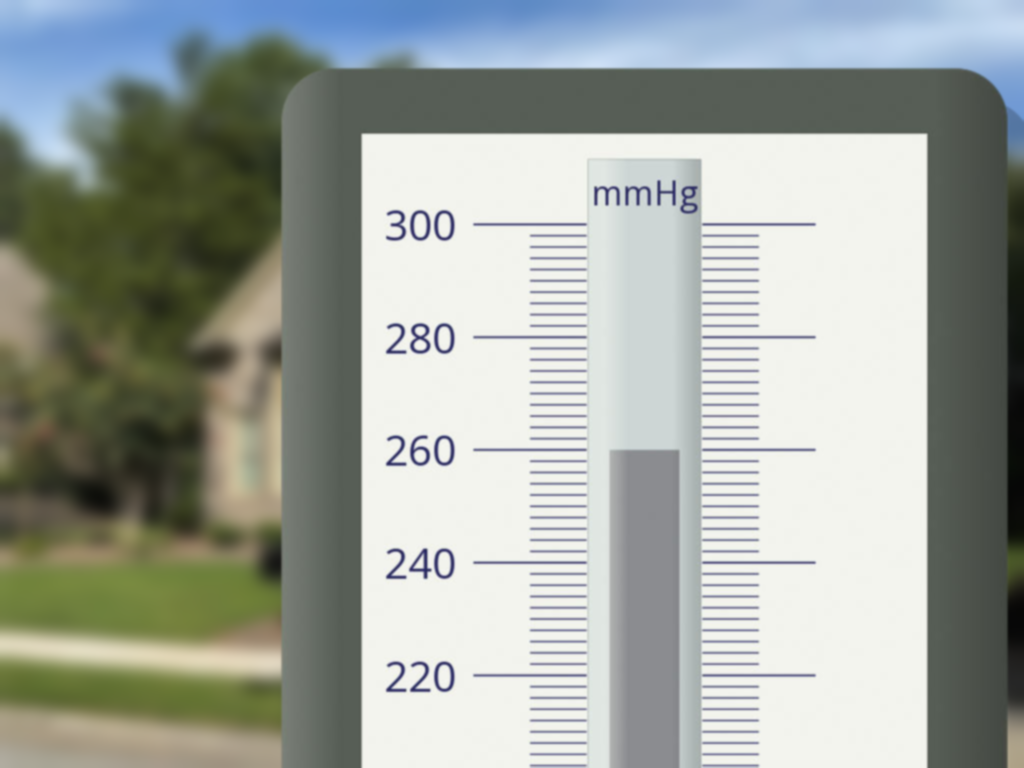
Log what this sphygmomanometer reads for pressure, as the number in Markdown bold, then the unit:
**260** mmHg
